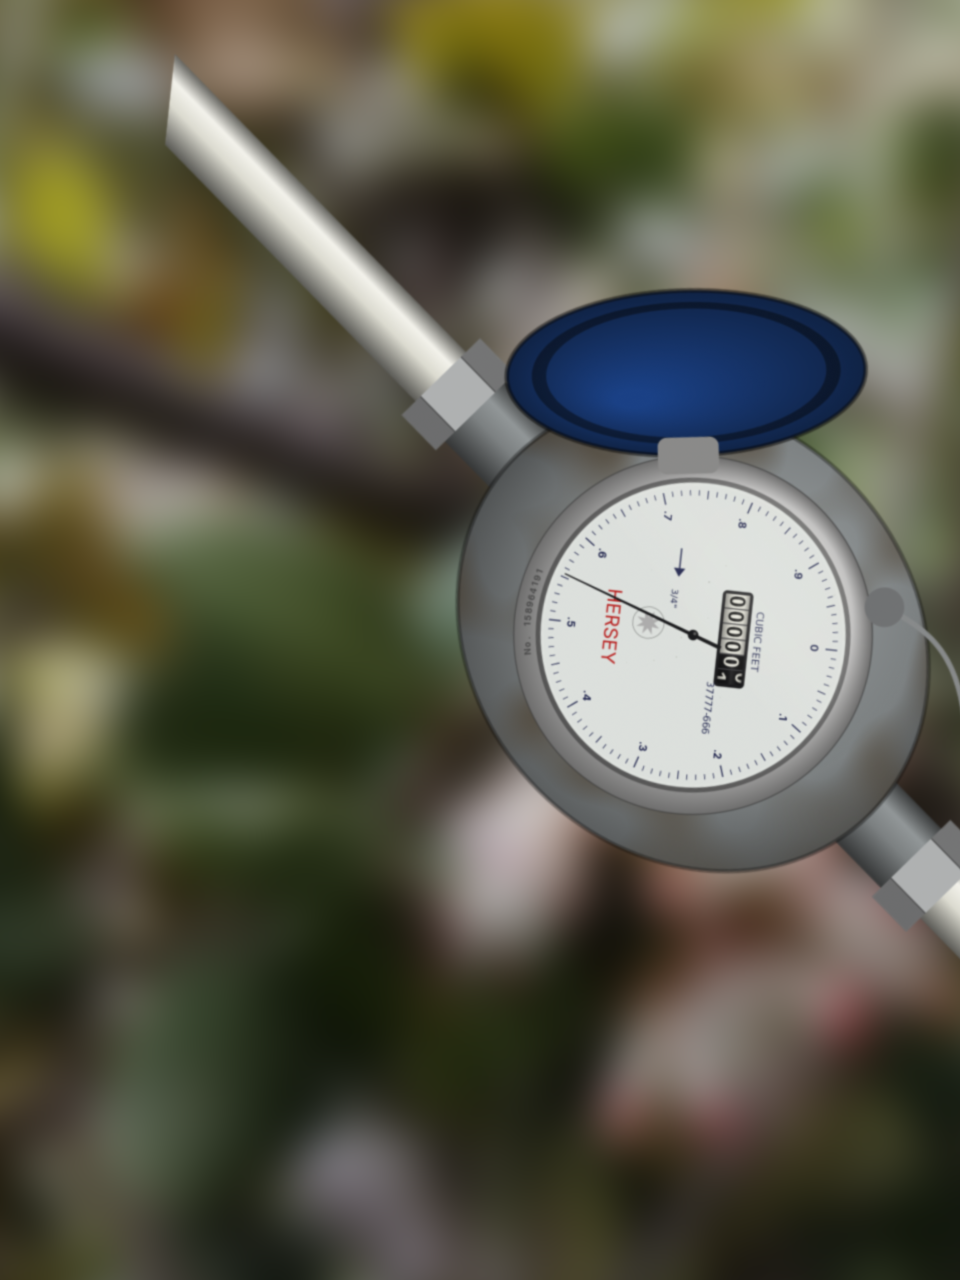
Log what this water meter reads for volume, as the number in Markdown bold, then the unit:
**0.55** ft³
